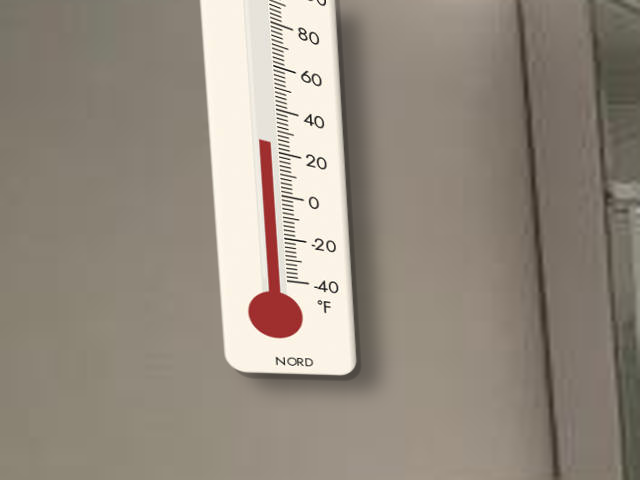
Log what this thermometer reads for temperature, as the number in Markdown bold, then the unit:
**24** °F
